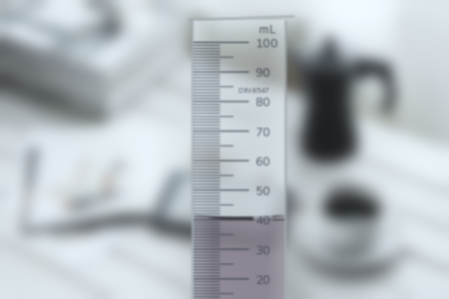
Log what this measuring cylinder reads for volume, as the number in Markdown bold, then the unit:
**40** mL
